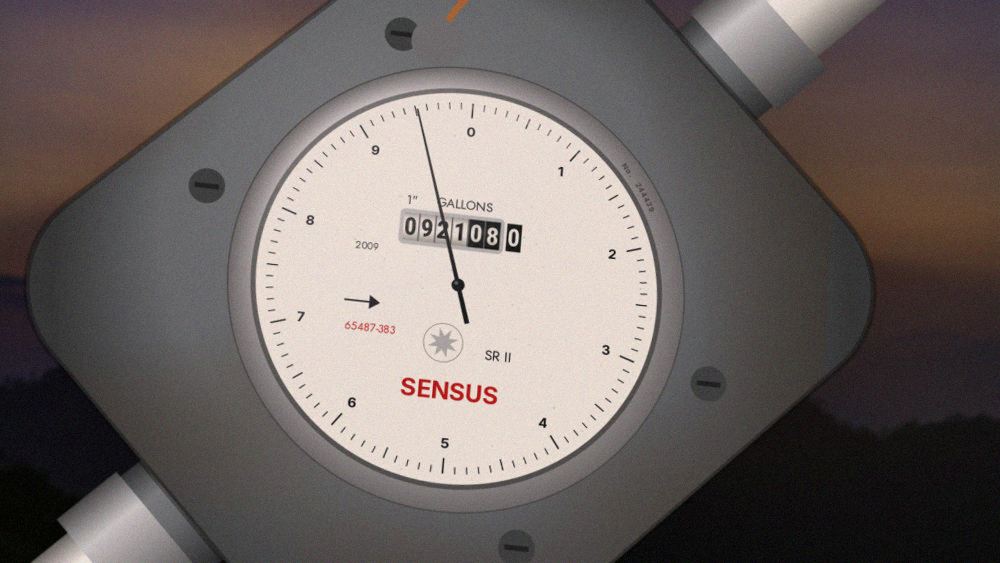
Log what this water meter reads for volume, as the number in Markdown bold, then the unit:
**921079.5** gal
